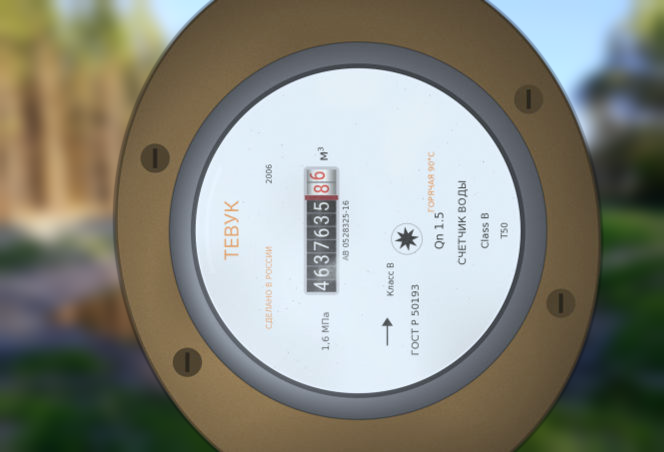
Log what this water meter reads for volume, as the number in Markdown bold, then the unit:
**4637635.86** m³
